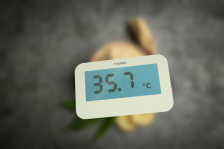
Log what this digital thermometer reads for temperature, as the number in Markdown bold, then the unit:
**35.7** °C
